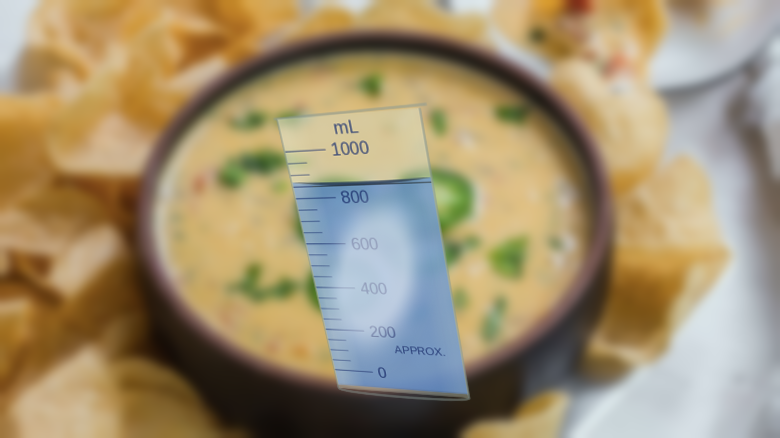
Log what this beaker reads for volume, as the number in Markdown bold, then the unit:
**850** mL
